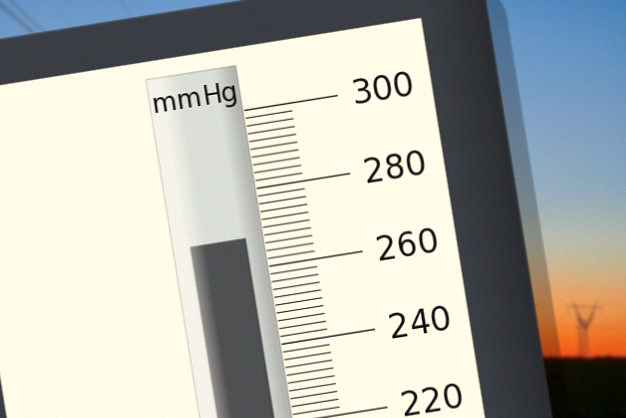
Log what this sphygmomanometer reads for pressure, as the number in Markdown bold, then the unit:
**268** mmHg
